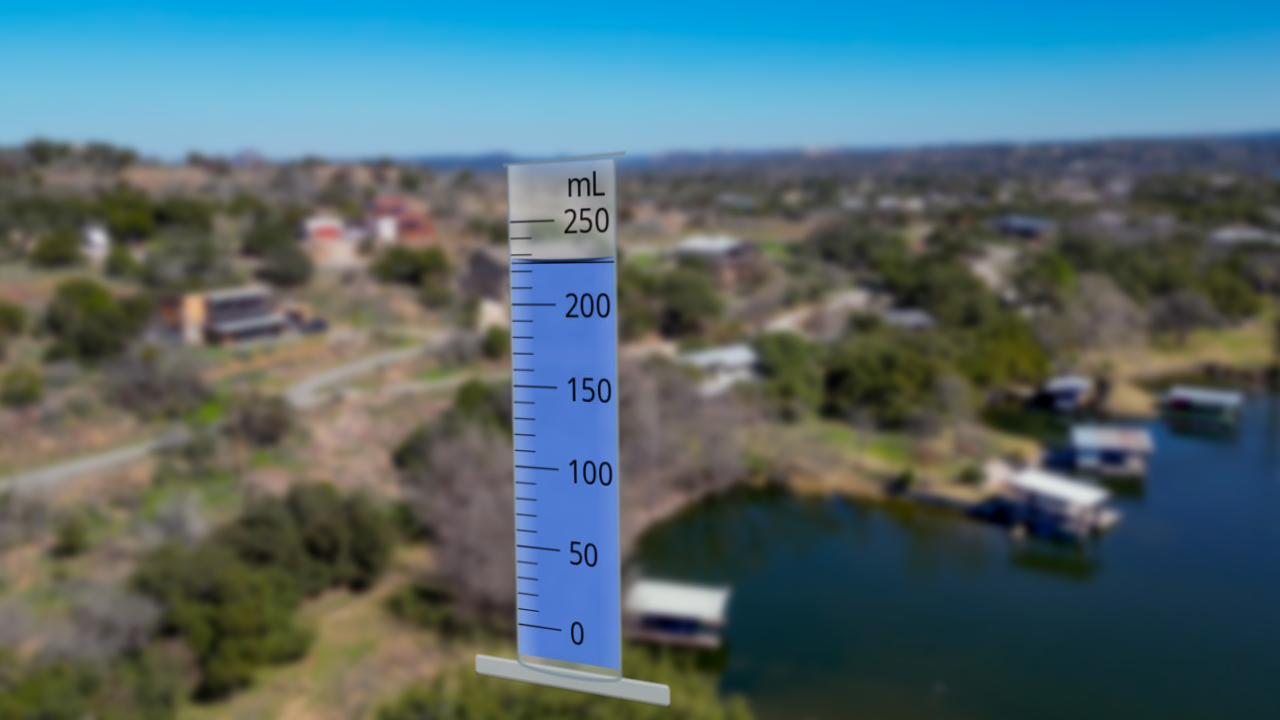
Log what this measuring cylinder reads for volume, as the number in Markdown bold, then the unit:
**225** mL
